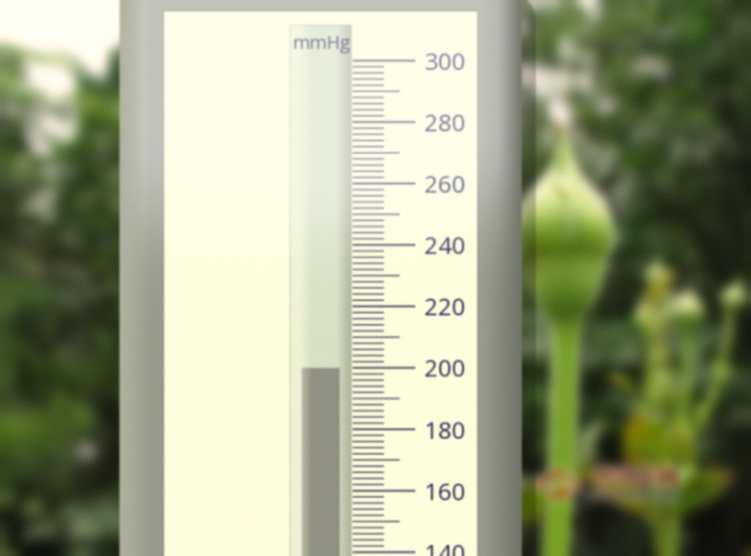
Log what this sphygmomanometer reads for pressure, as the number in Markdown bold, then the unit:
**200** mmHg
